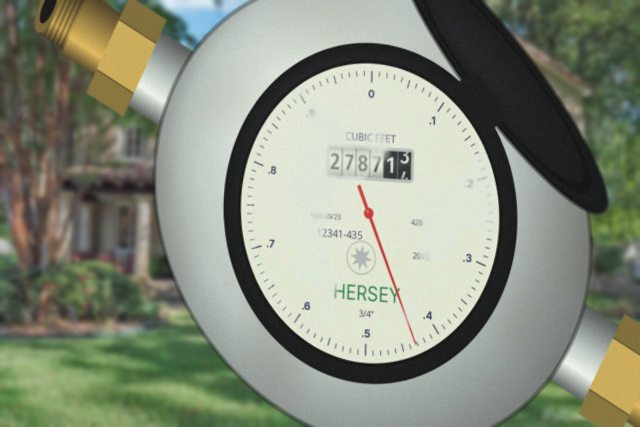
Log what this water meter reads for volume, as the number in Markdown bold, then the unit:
**278713.43** ft³
